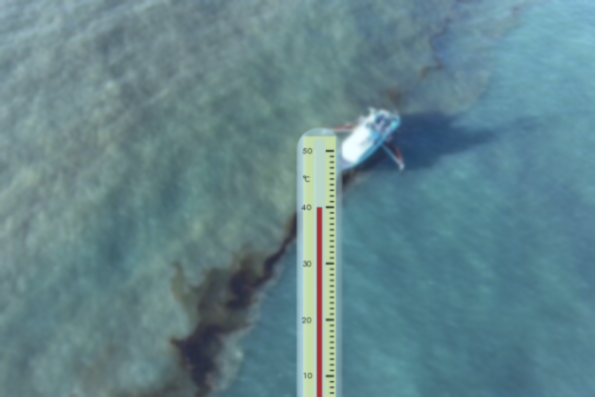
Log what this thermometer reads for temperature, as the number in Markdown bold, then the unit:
**40** °C
